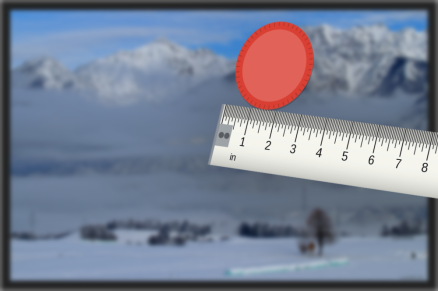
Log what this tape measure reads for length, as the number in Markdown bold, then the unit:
**3** in
